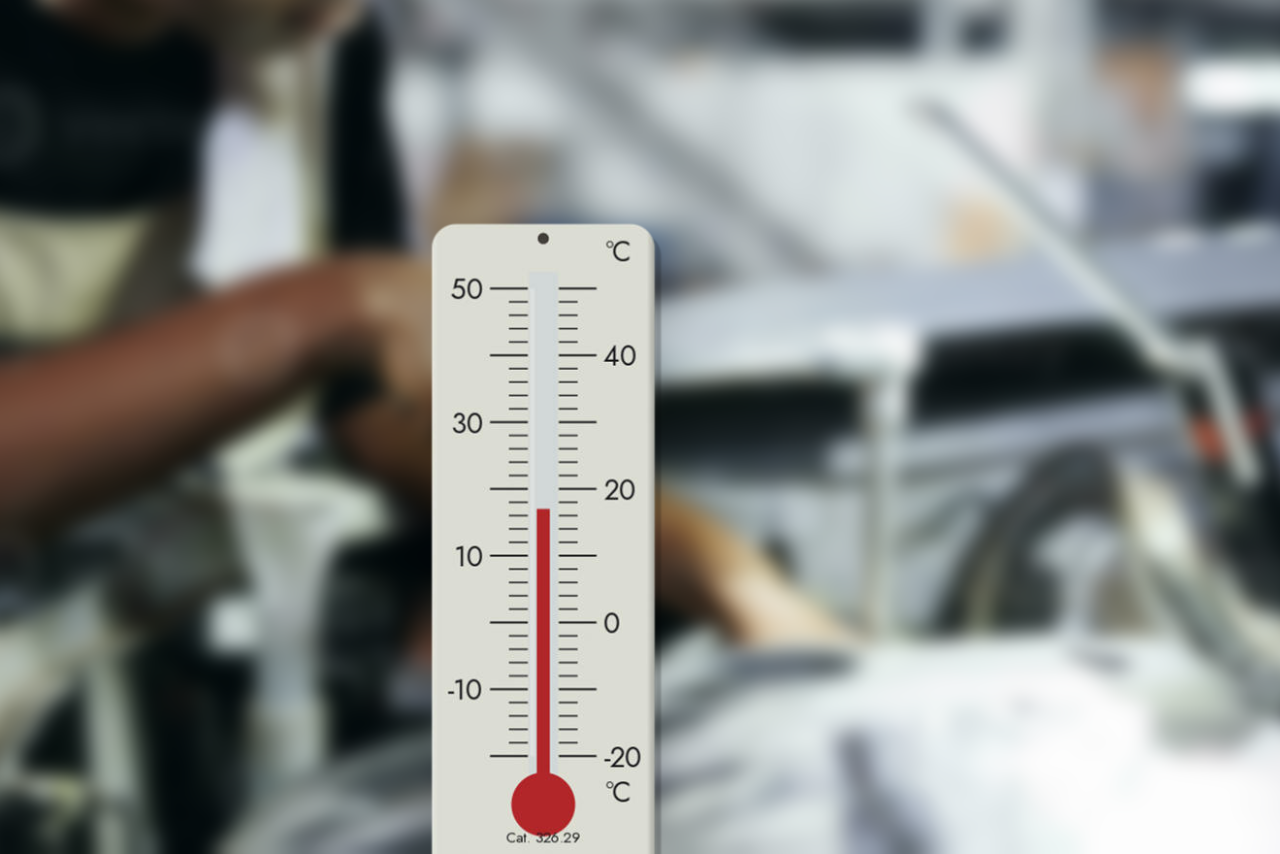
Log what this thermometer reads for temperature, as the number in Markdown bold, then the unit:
**17** °C
